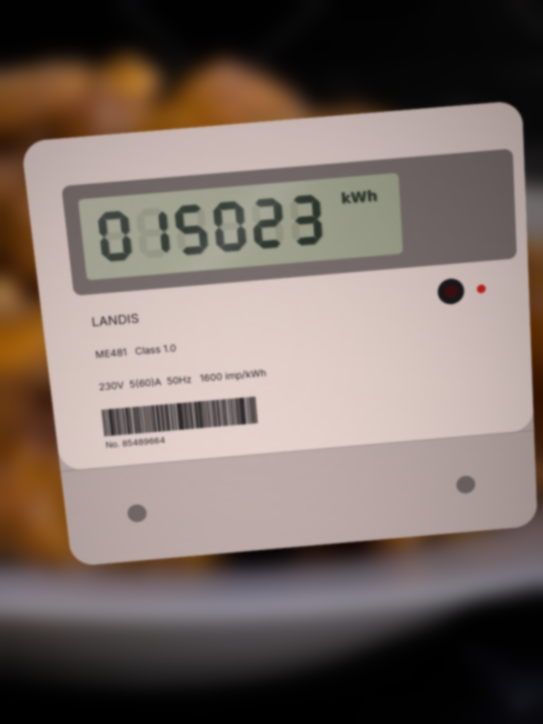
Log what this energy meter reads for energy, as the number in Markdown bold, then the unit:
**15023** kWh
